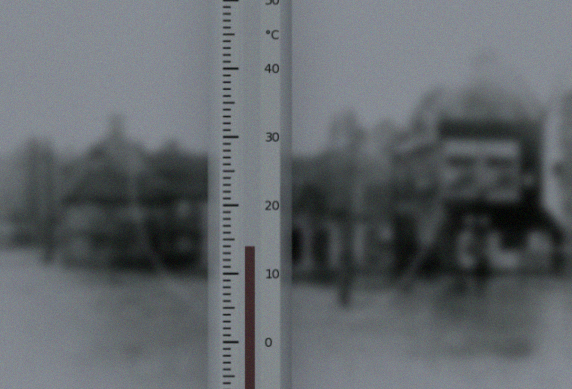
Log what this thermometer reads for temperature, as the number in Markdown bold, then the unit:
**14** °C
